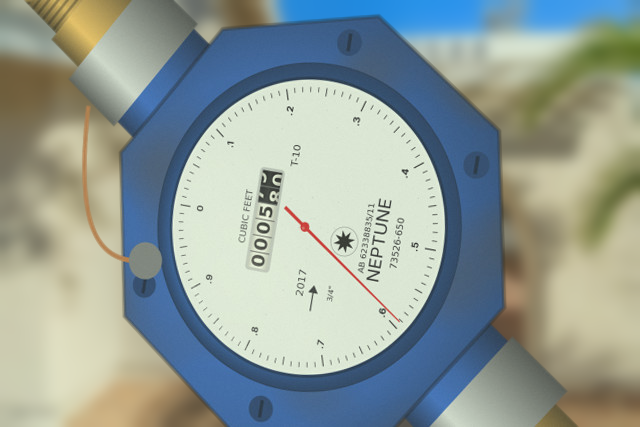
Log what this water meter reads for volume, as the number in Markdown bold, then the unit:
**579.59** ft³
